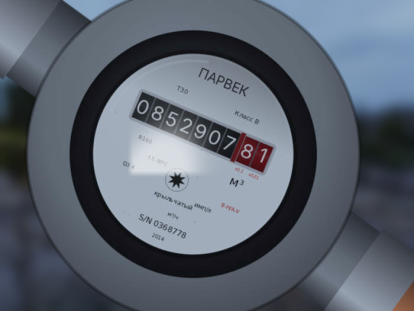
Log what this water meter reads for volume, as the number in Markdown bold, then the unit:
**852907.81** m³
